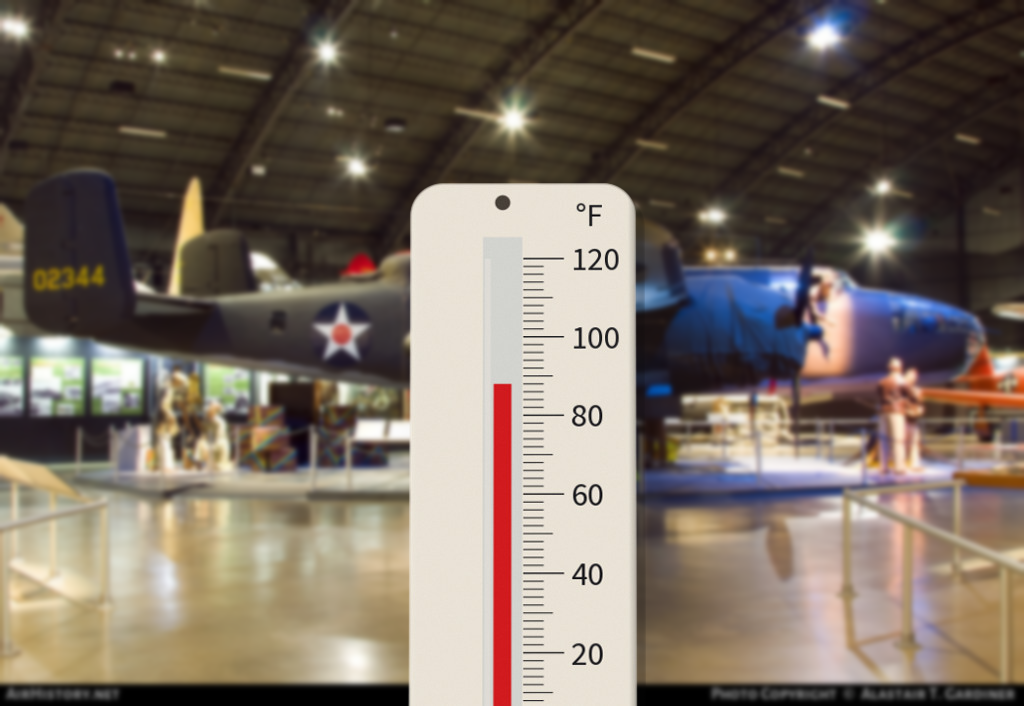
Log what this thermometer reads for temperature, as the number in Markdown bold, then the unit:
**88** °F
